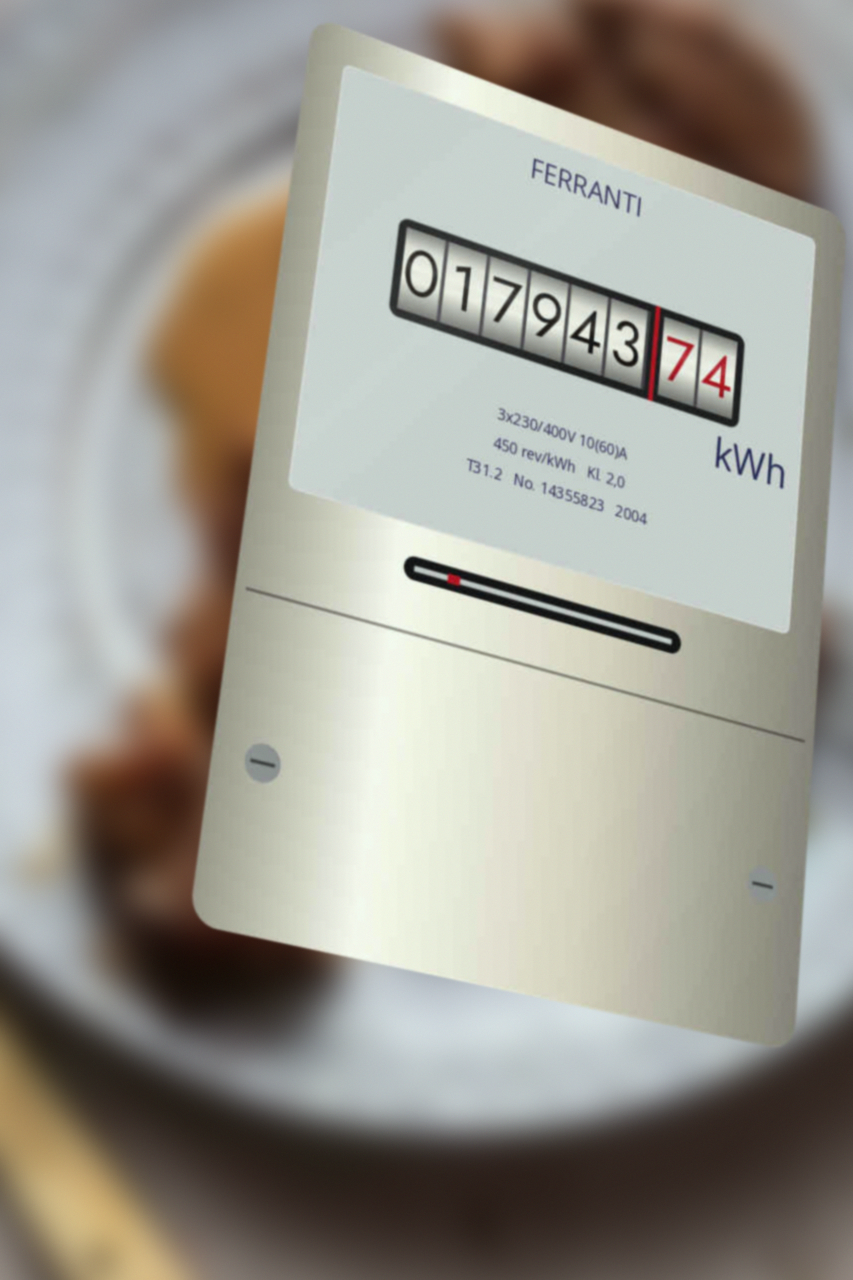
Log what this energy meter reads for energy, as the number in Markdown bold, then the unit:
**17943.74** kWh
